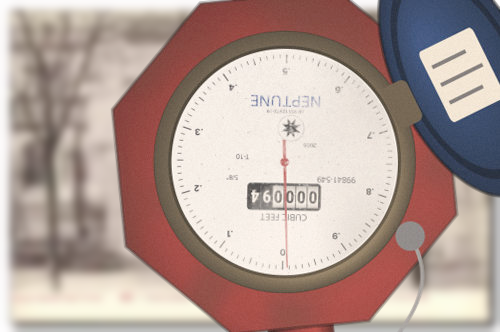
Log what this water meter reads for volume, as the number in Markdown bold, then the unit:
**93.99** ft³
